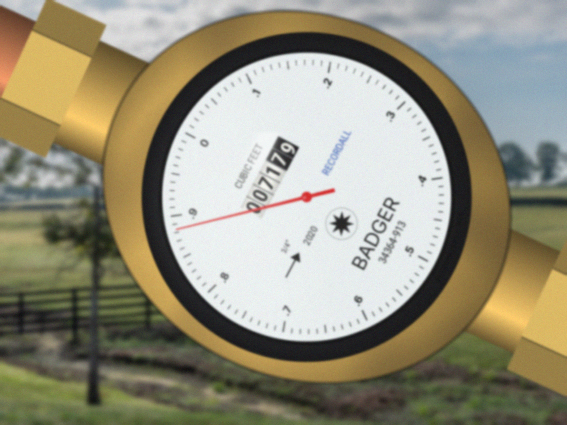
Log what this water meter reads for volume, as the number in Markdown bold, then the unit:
**7178.88** ft³
